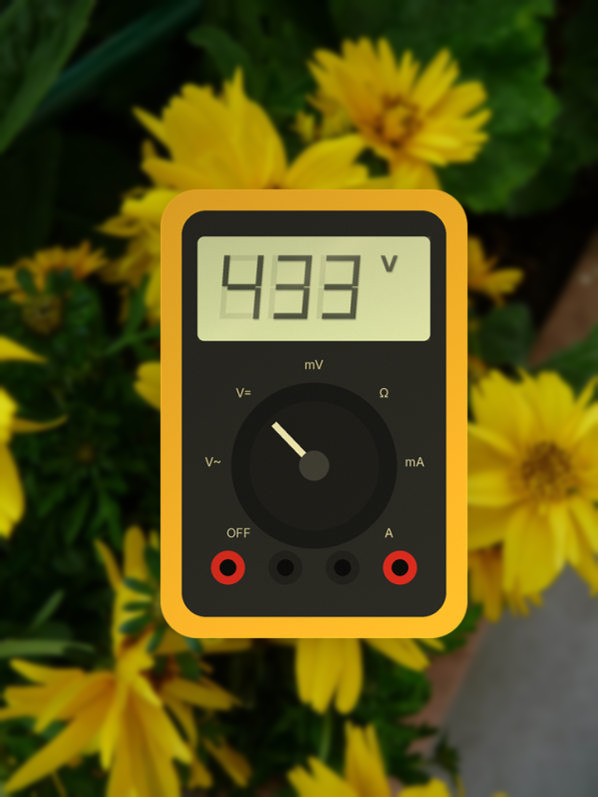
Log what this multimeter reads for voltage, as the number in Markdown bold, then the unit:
**433** V
